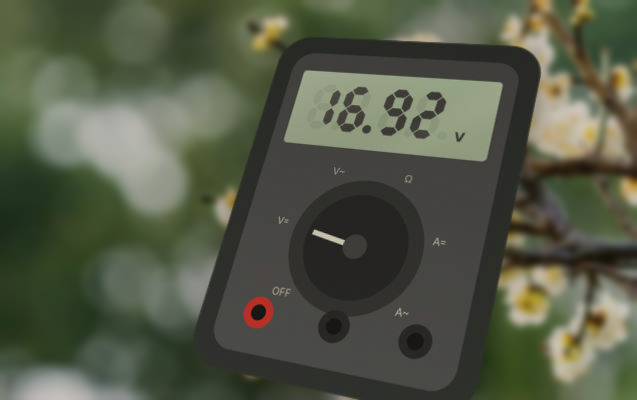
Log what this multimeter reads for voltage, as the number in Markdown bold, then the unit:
**16.92** V
